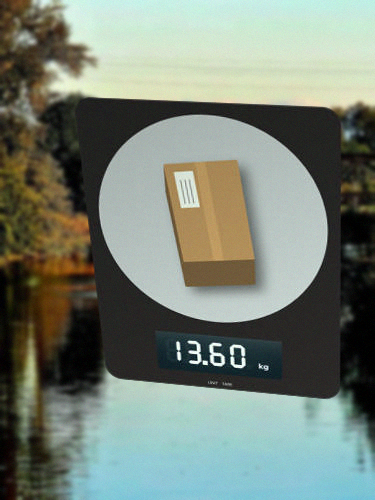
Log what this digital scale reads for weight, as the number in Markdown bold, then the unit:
**13.60** kg
